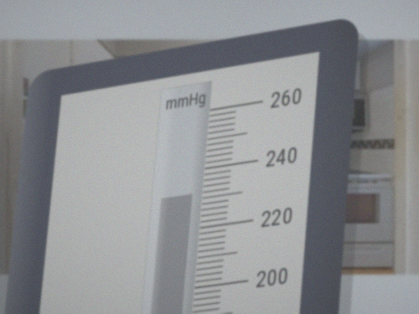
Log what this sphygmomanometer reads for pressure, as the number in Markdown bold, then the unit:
**232** mmHg
